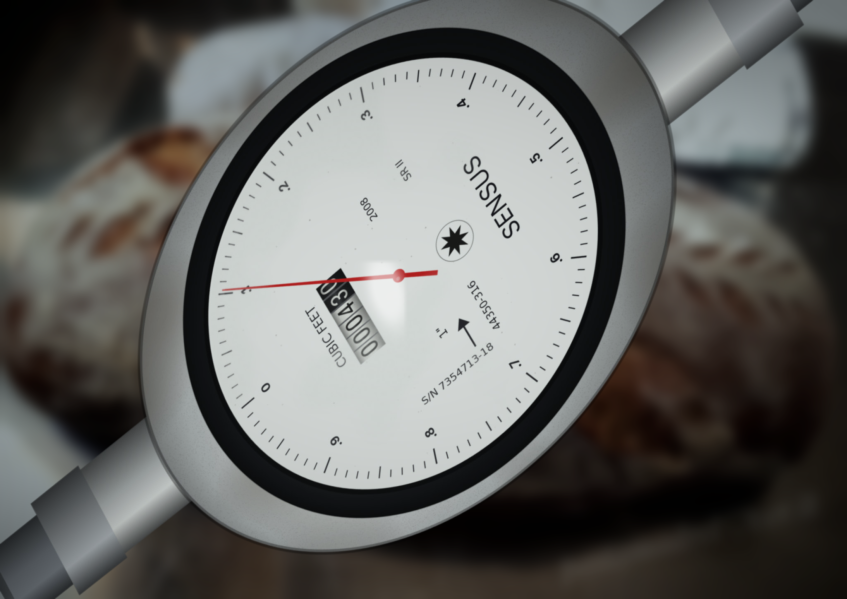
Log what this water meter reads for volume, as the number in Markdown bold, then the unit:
**430.10** ft³
